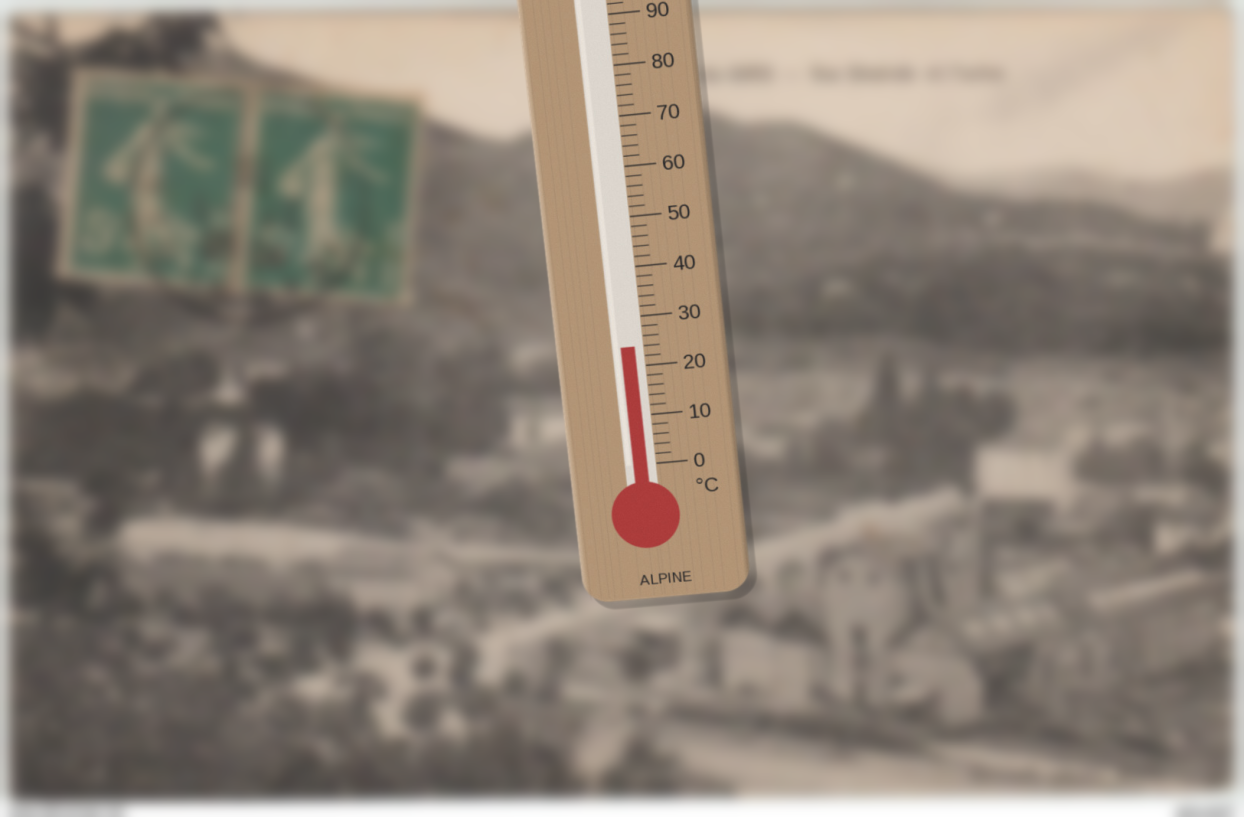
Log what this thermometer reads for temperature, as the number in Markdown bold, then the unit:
**24** °C
